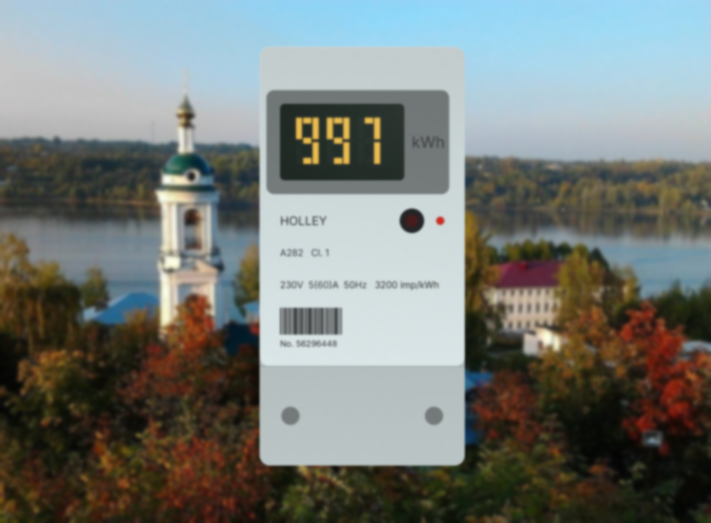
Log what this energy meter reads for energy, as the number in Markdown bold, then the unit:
**997** kWh
